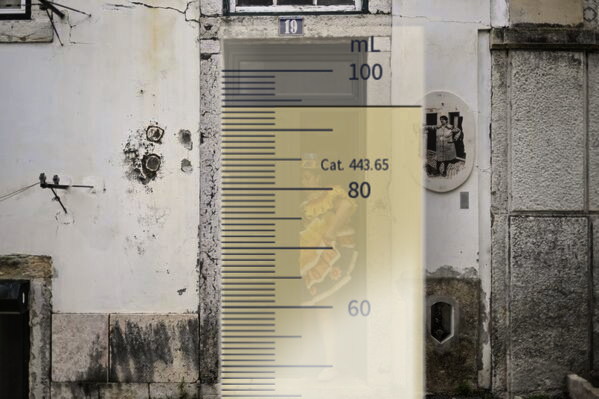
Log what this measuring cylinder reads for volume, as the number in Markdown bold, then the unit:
**94** mL
